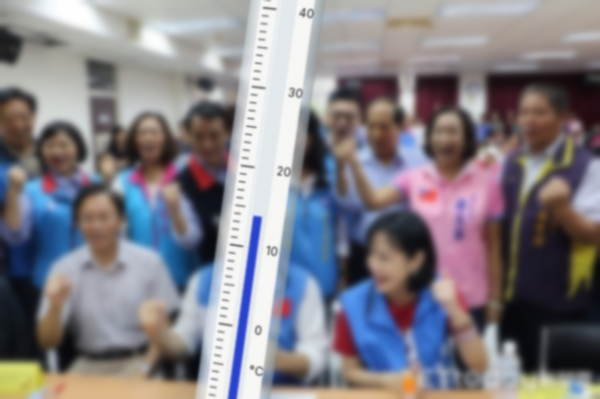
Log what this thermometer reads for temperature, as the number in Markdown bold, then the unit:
**14** °C
